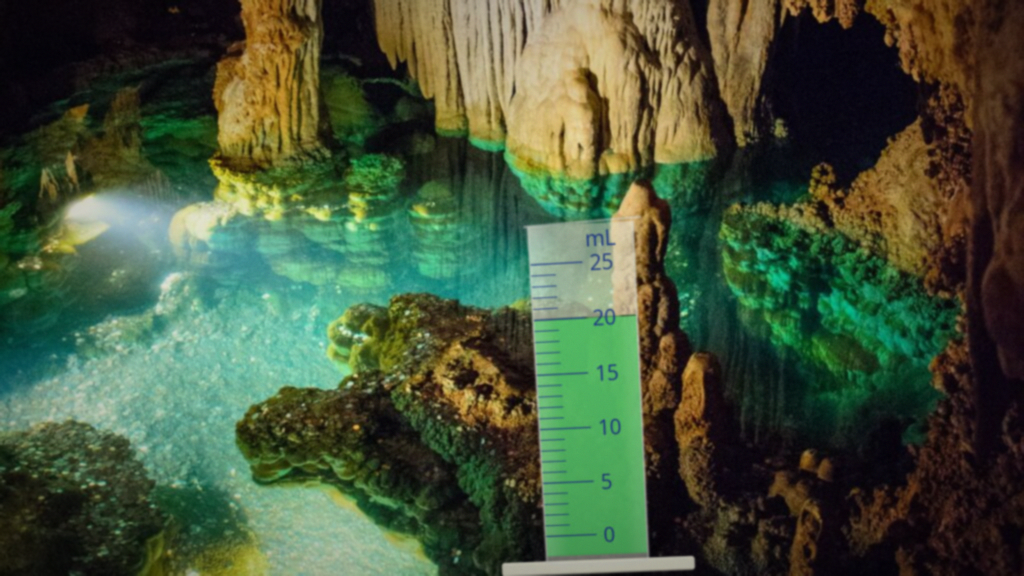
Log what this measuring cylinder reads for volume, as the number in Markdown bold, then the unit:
**20** mL
